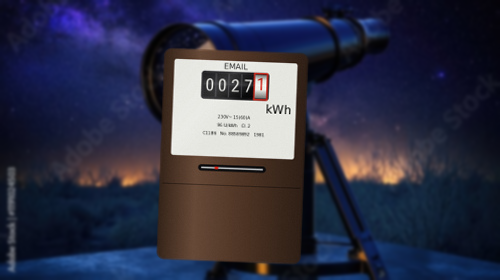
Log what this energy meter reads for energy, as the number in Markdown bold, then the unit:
**27.1** kWh
